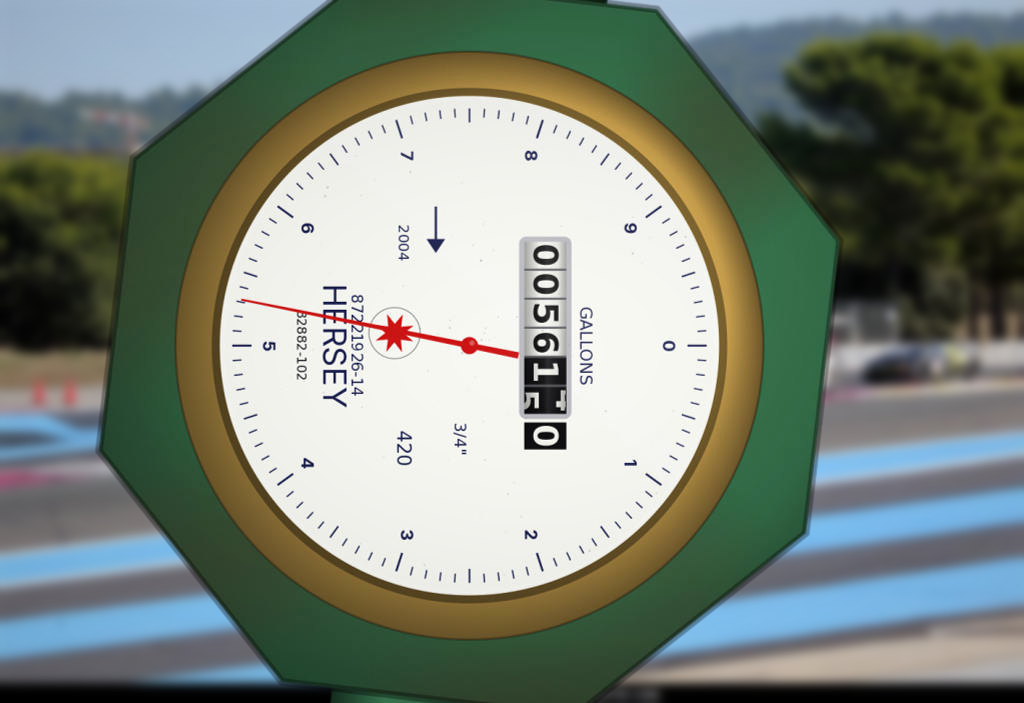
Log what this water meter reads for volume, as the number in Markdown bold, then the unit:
**56145.3** gal
